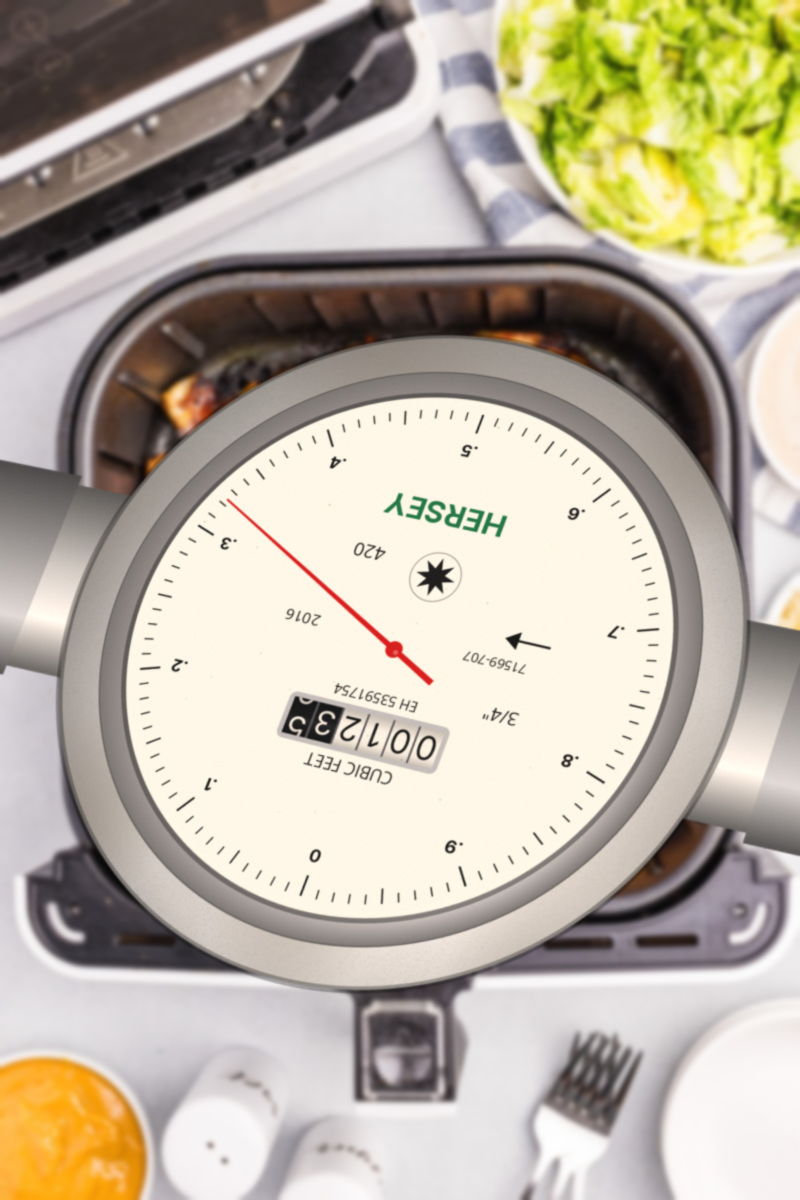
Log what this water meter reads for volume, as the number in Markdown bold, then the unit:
**1235.32** ft³
